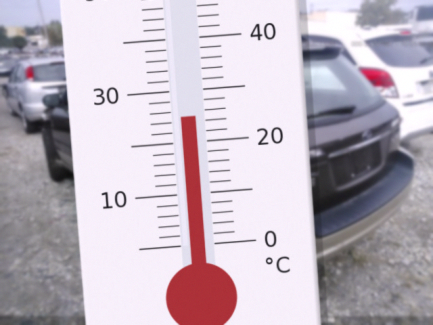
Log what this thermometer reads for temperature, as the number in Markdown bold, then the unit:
**25** °C
